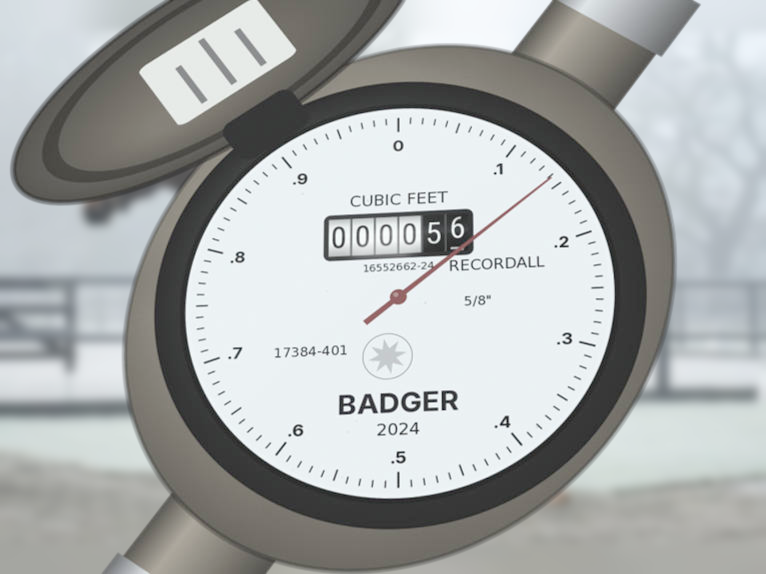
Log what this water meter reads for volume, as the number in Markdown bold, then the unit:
**56.14** ft³
